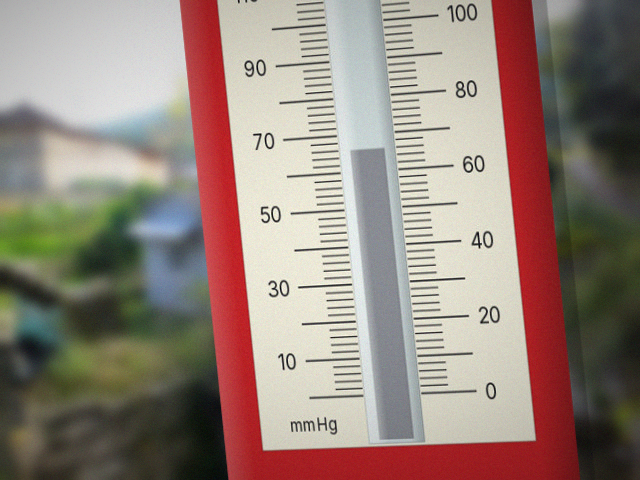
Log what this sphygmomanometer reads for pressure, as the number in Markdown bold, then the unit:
**66** mmHg
